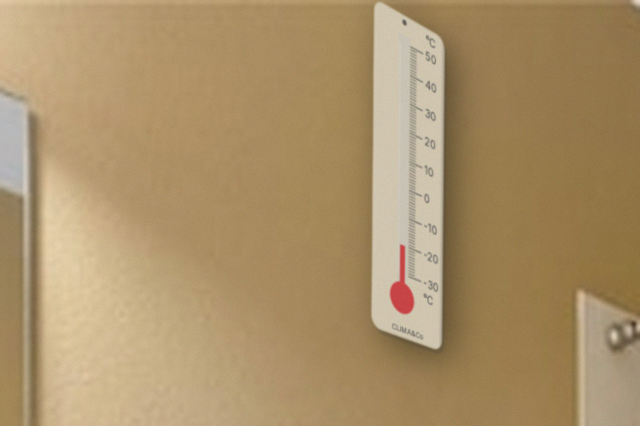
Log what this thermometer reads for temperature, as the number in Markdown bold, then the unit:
**-20** °C
